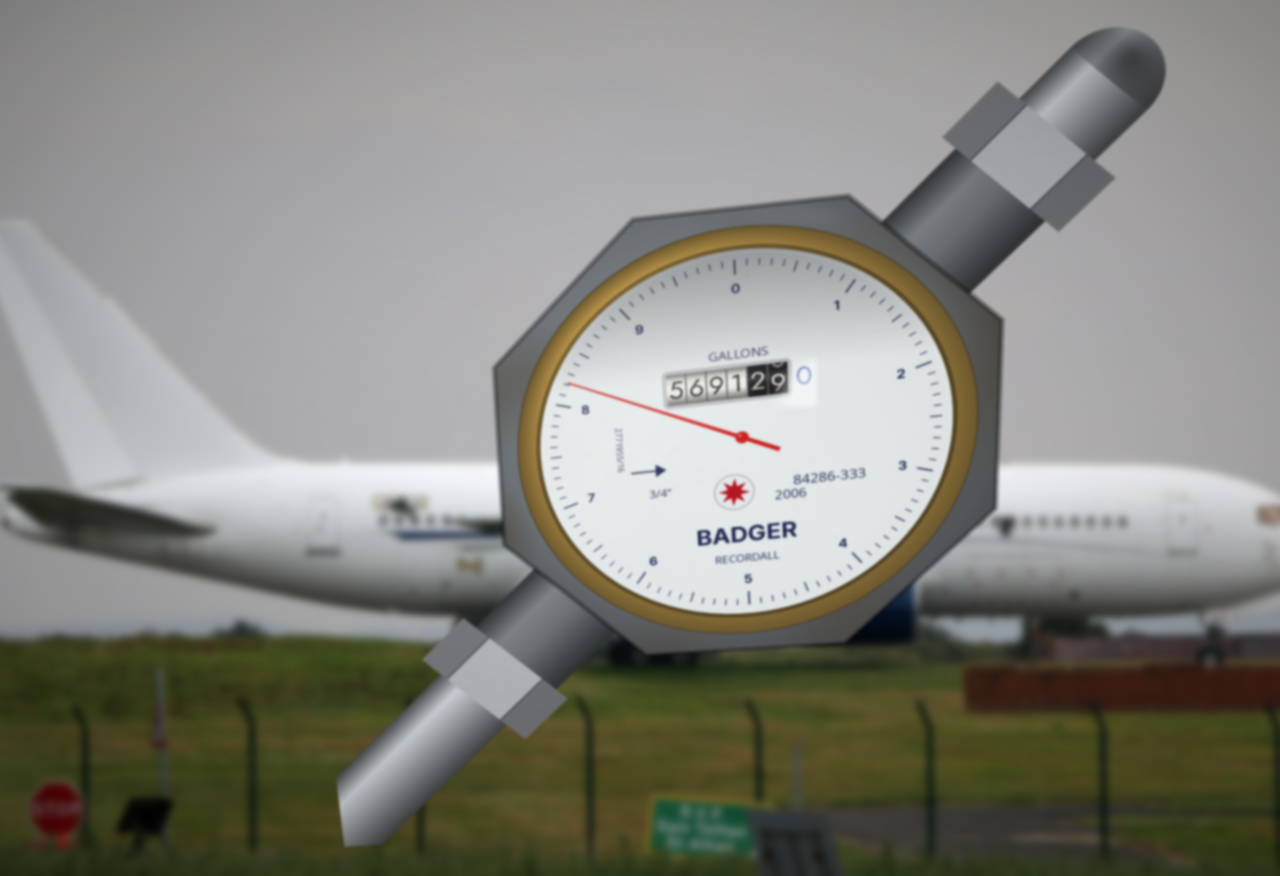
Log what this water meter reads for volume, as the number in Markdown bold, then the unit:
**5691288.2** gal
